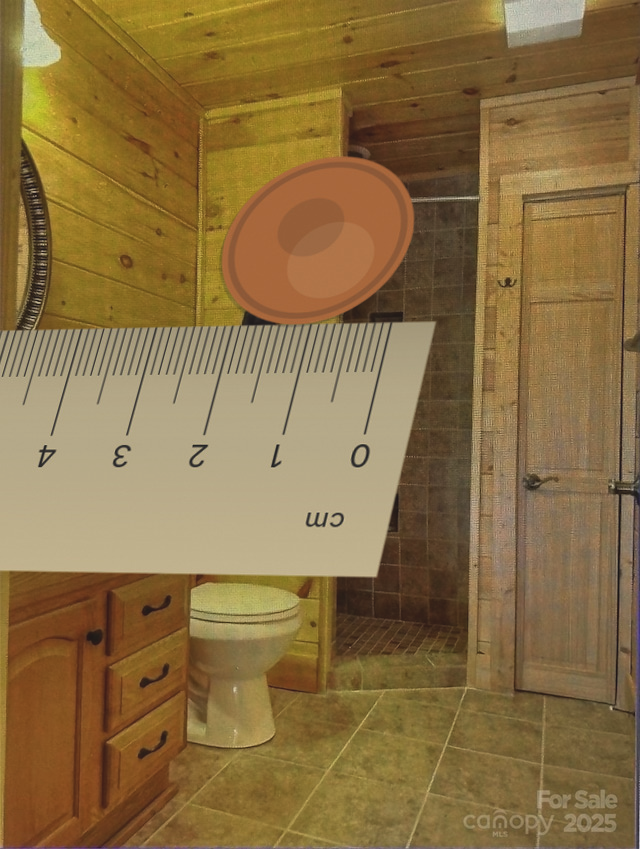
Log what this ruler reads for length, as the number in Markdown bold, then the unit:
**2.4** cm
